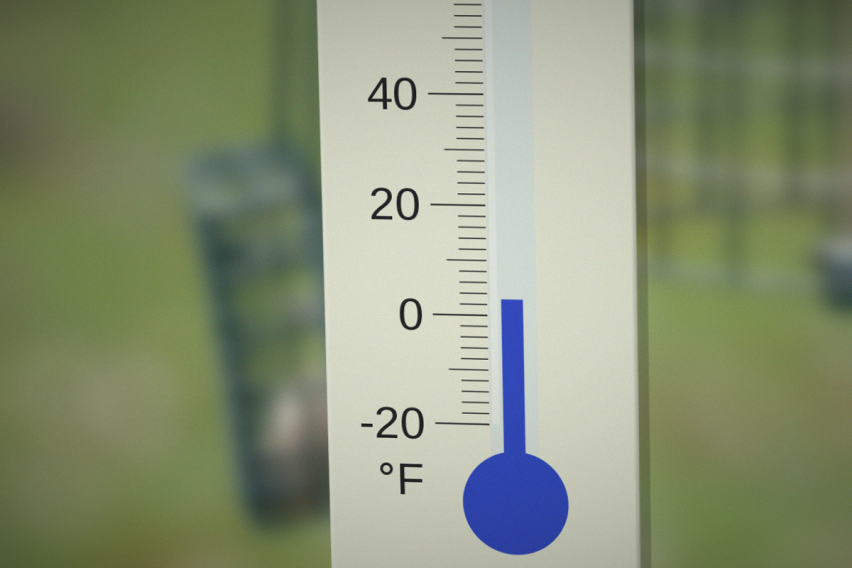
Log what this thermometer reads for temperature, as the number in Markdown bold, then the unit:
**3** °F
